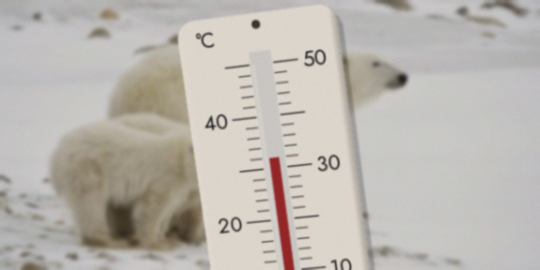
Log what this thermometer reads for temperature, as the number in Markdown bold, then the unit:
**32** °C
